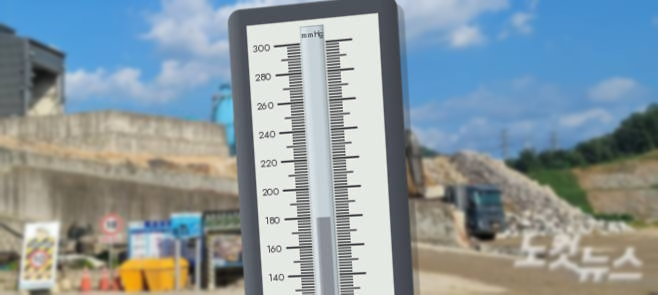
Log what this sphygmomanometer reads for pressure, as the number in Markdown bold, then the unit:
**180** mmHg
